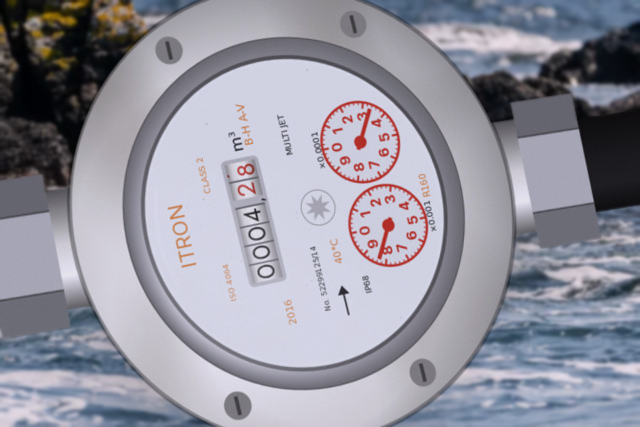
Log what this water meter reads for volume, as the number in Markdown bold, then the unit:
**4.2783** m³
